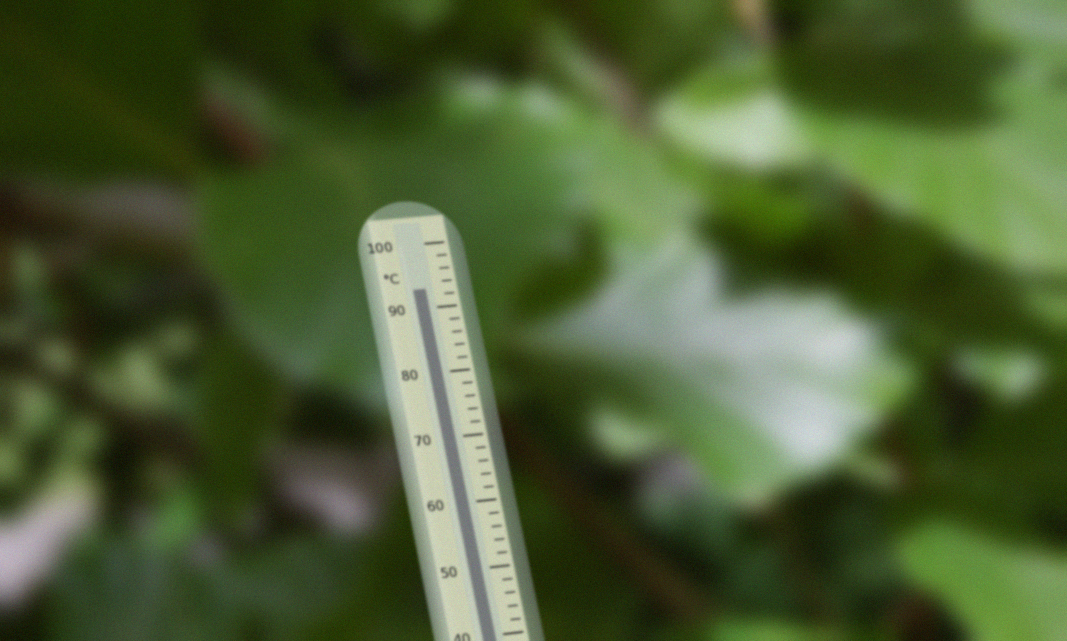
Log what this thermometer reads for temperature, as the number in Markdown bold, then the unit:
**93** °C
